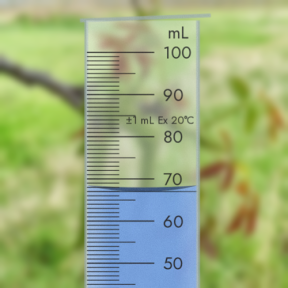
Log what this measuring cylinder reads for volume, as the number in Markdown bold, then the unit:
**67** mL
